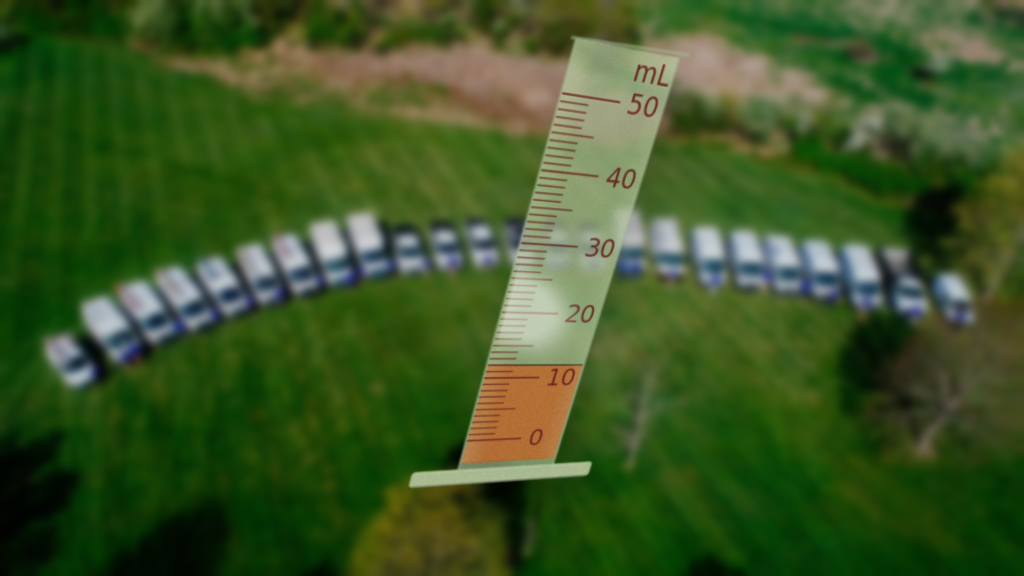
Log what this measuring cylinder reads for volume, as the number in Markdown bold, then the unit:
**12** mL
